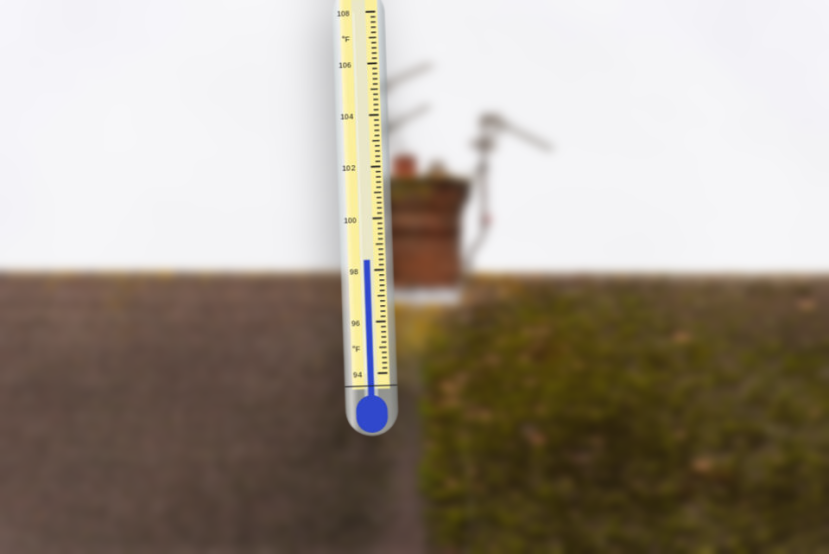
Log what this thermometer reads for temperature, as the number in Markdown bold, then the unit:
**98.4** °F
